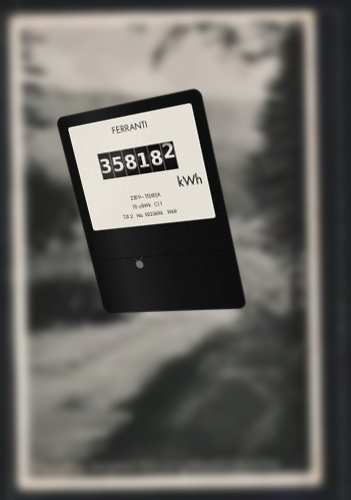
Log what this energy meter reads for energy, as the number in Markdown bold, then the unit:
**358182** kWh
